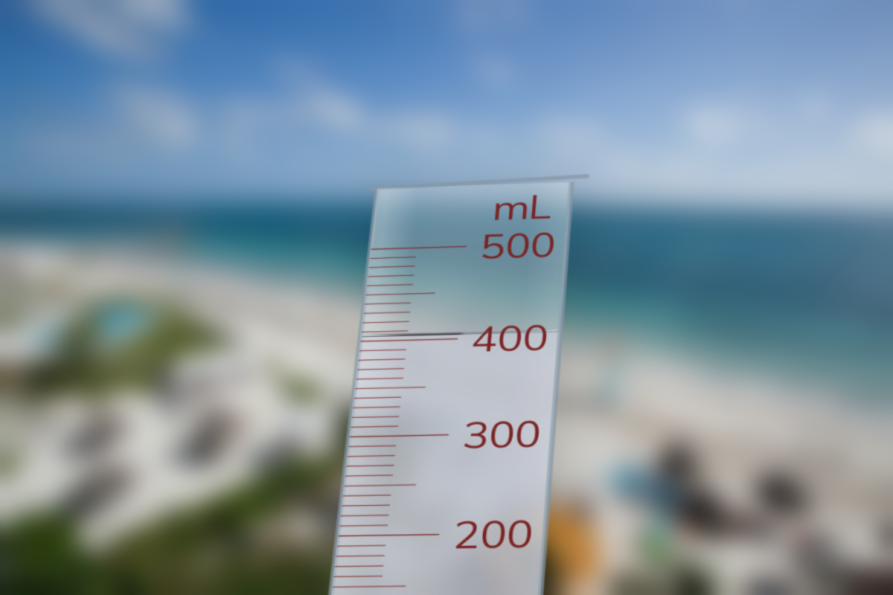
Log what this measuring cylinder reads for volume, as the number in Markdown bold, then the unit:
**405** mL
